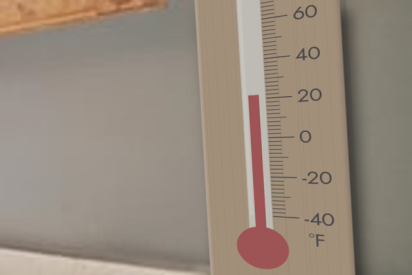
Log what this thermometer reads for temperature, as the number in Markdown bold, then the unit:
**22** °F
